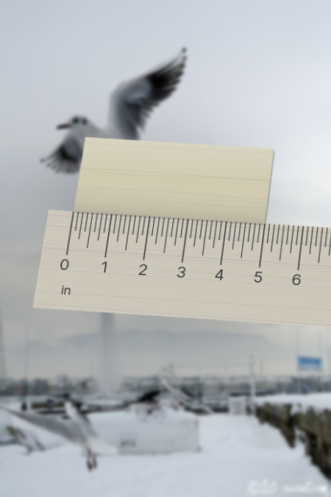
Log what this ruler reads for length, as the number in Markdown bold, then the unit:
**5** in
